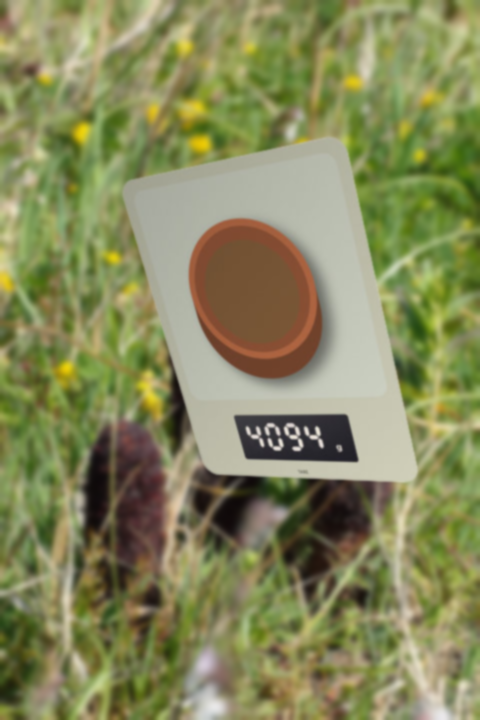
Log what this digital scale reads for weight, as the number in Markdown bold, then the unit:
**4094** g
